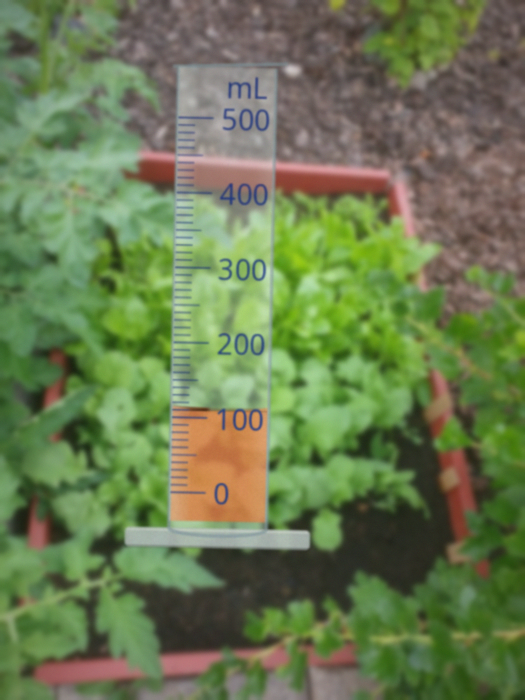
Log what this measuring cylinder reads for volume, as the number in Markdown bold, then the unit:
**110** mL
